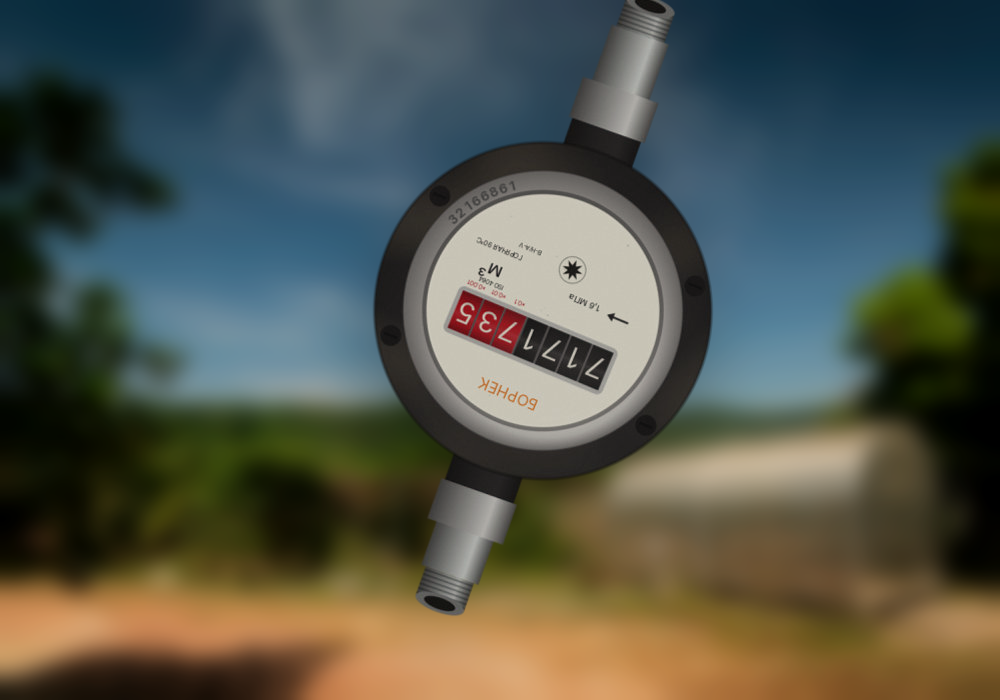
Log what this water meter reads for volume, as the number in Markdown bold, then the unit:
**7171.735** m³
